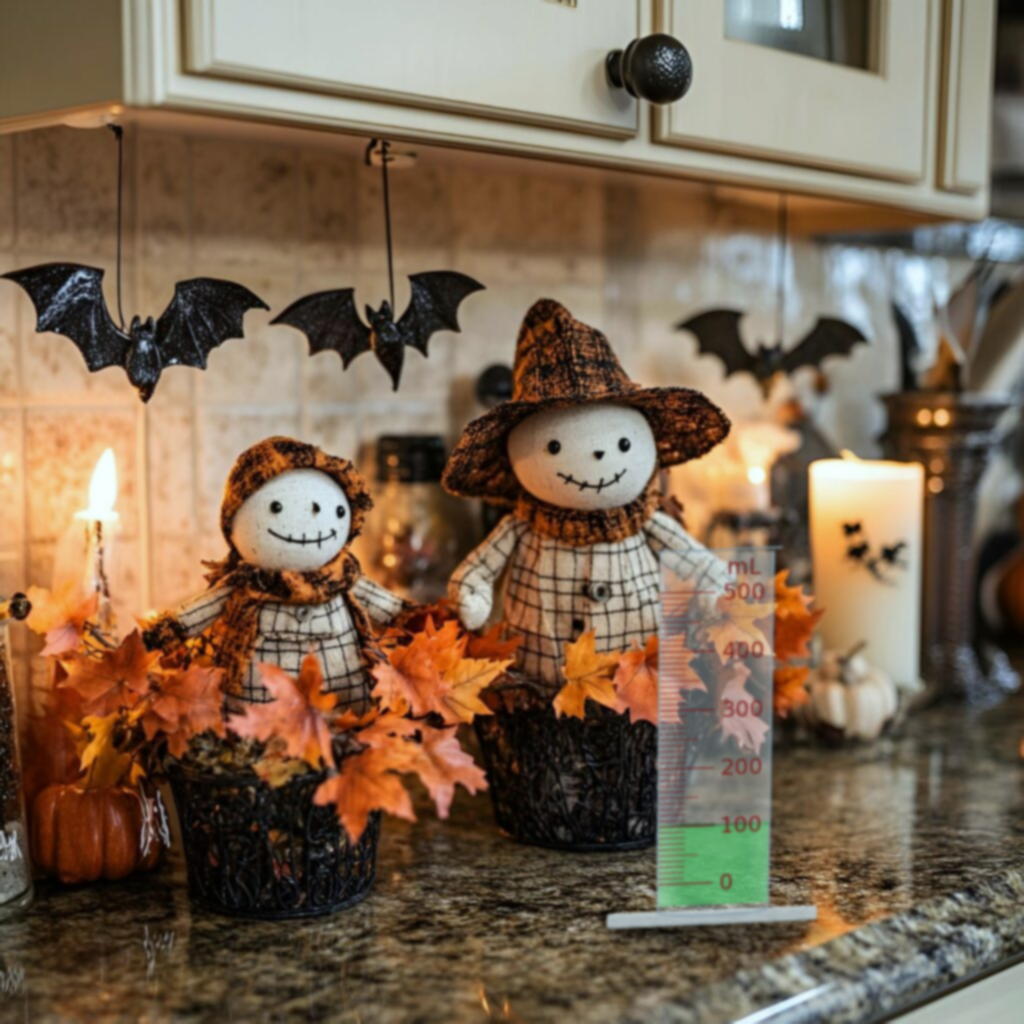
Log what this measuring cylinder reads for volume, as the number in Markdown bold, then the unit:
**100** mL
